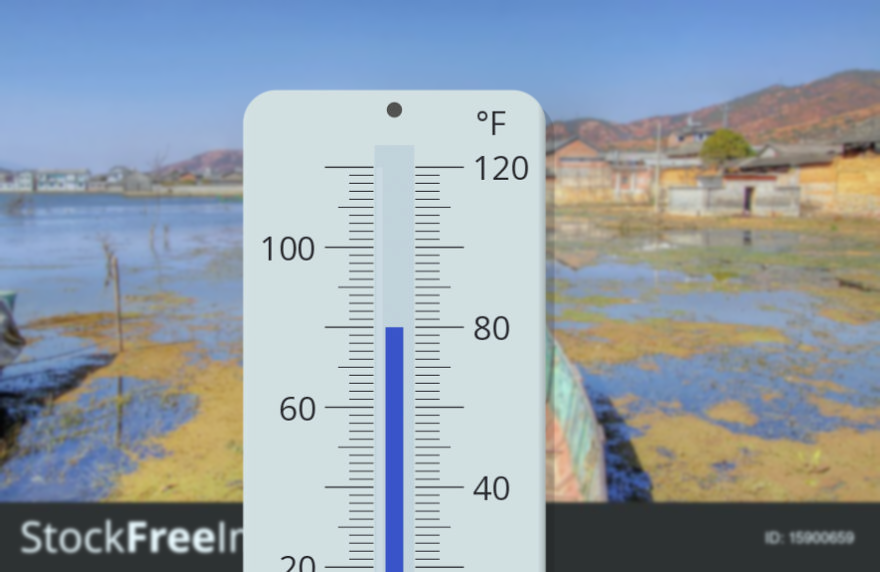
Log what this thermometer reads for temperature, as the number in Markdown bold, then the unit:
**80** °F
